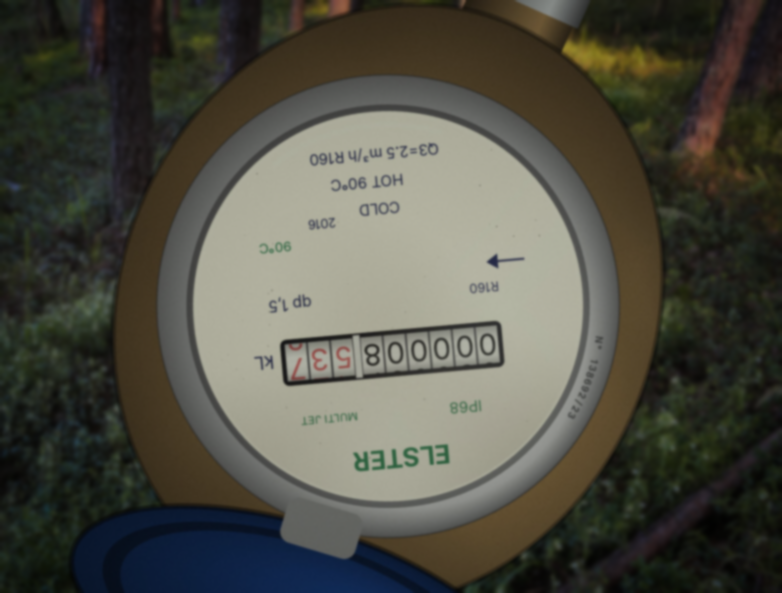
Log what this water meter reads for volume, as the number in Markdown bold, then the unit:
**8.537** kL
